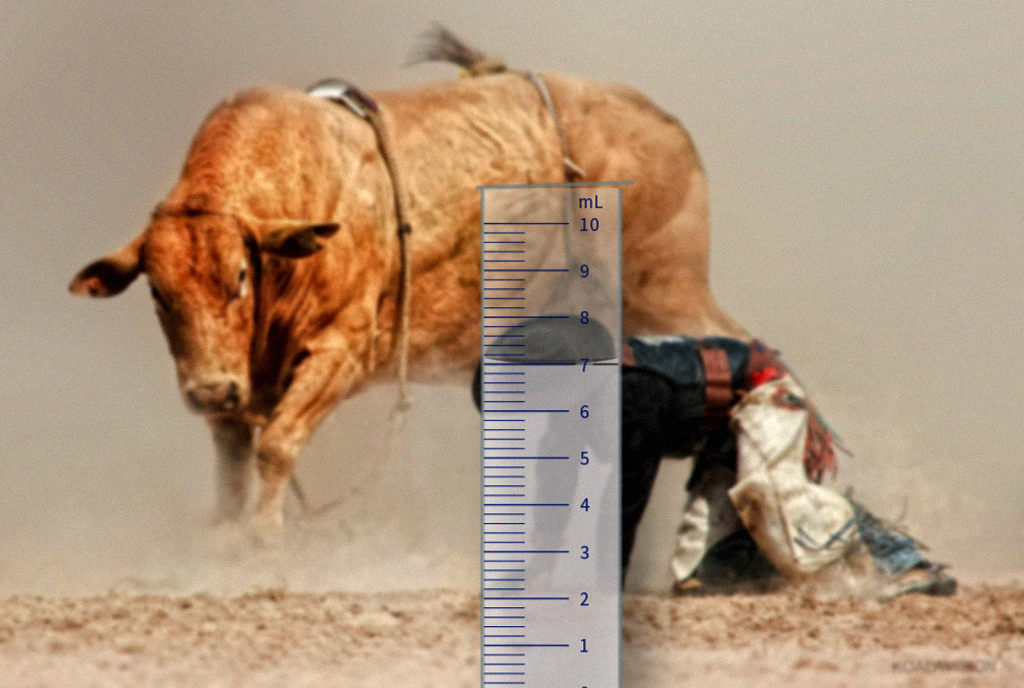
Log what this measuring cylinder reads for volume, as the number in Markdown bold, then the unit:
**7** mL
